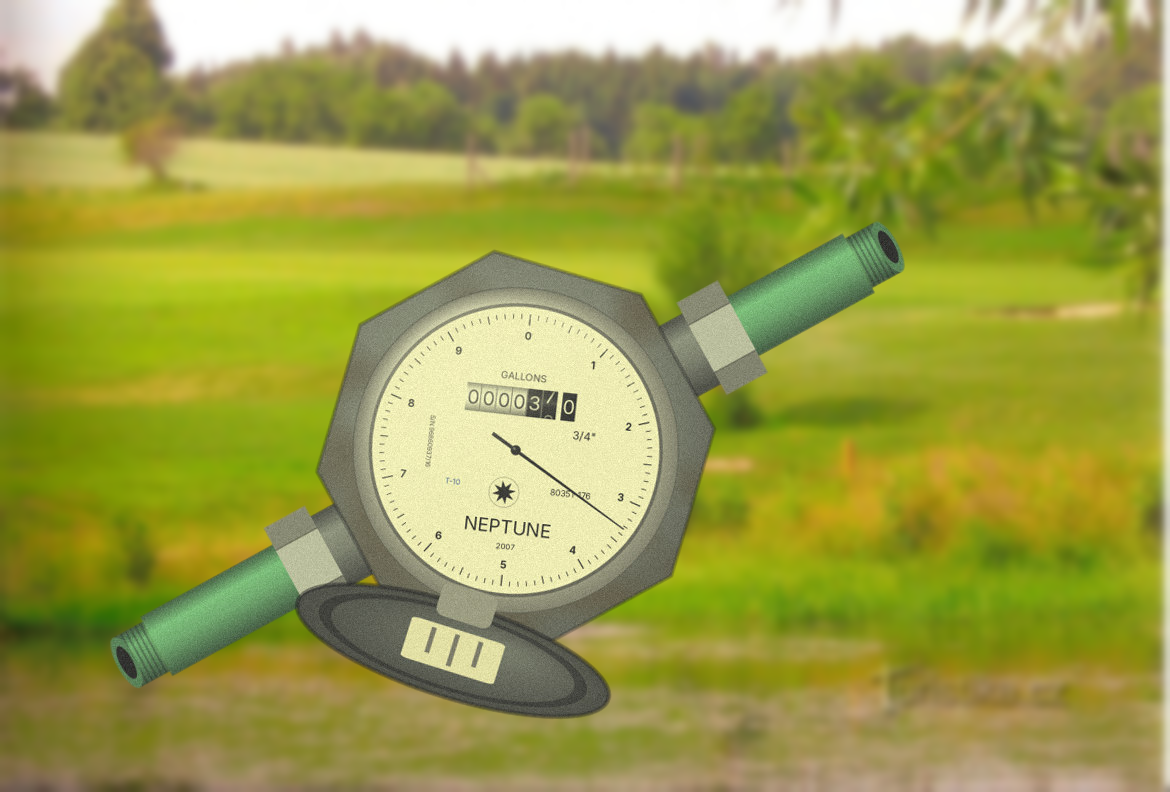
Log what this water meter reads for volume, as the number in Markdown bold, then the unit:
**373.3** gal
